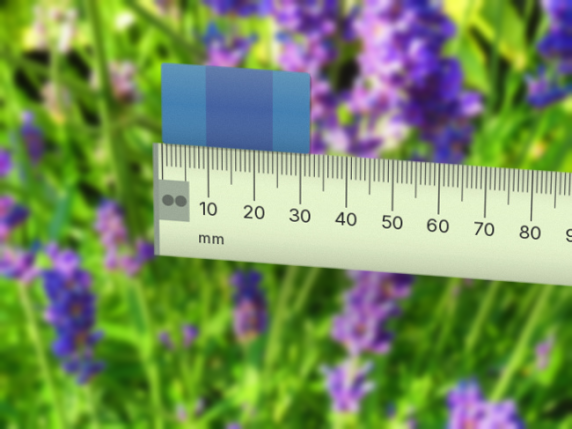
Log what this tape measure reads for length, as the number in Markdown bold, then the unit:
**32** mm
